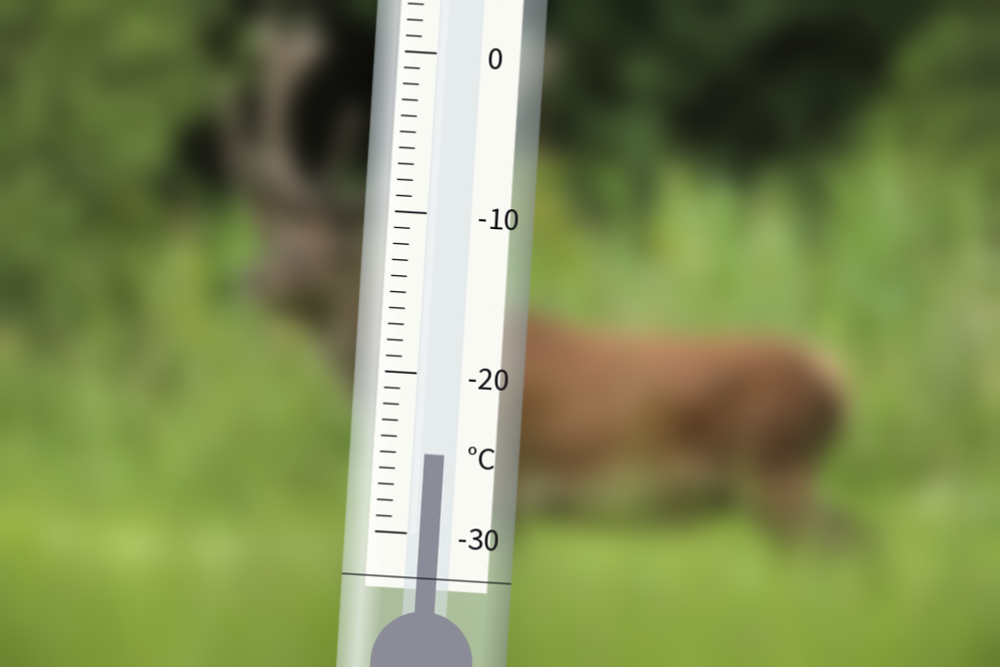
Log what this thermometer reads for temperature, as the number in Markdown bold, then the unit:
**-25** °C
